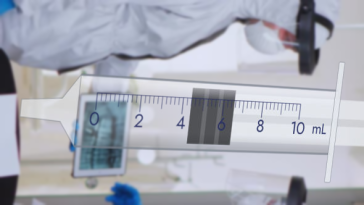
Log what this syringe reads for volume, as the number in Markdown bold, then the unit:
**4.4** mL
